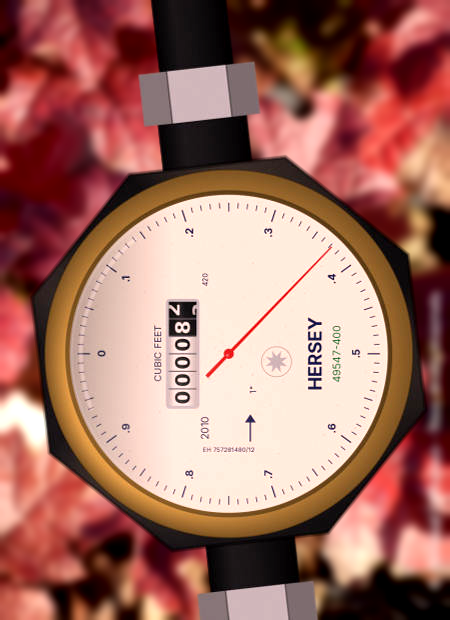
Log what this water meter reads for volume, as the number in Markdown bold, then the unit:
**82.37** ft³
